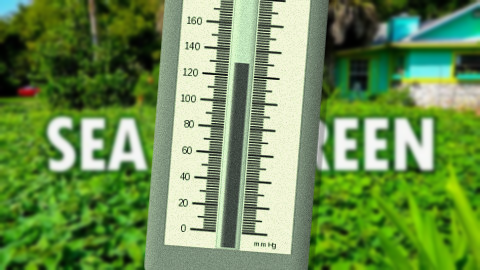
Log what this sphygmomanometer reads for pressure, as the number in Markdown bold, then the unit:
**130** mmHg
